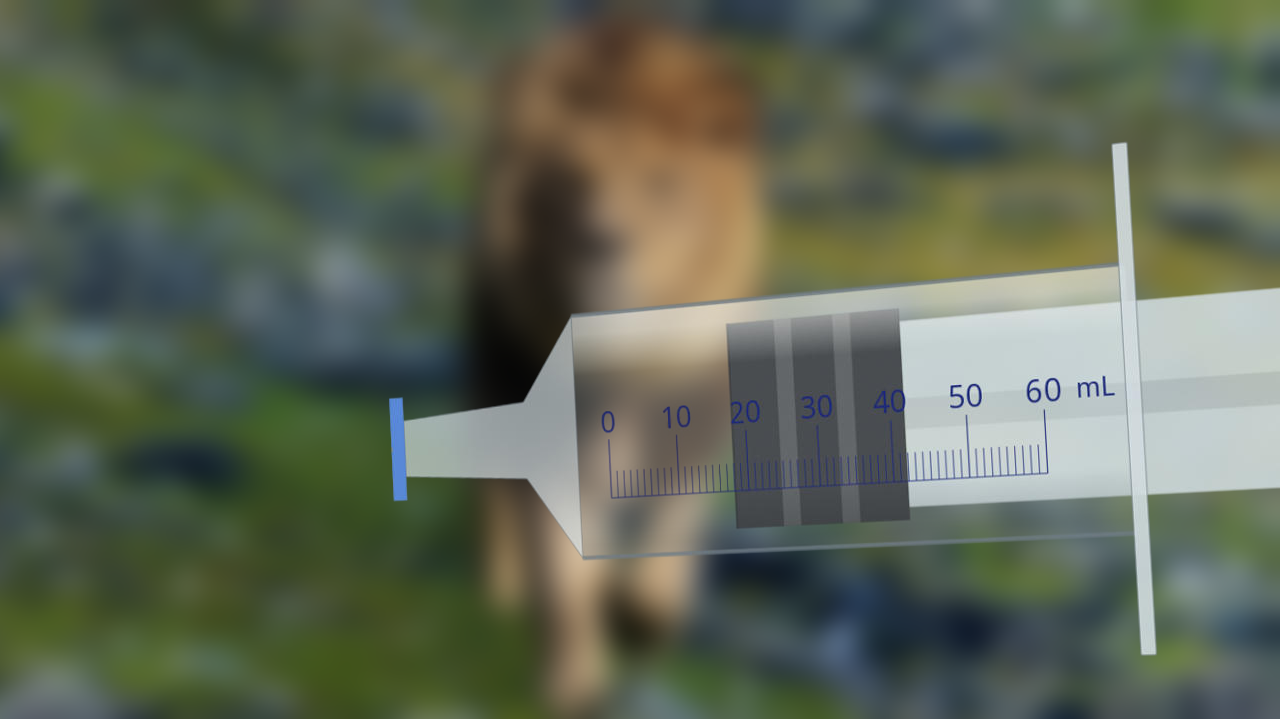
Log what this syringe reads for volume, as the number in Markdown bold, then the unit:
**18** mL
